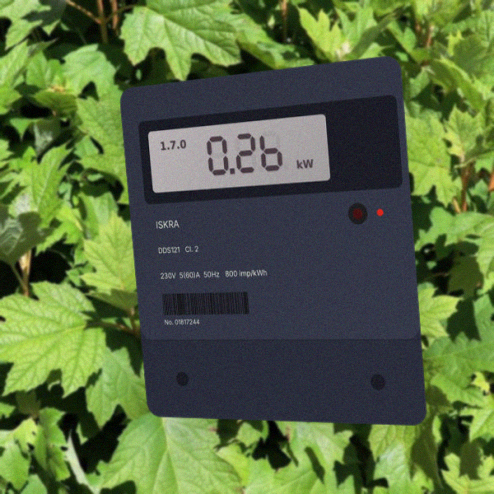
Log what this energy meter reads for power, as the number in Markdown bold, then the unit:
**0.26** kW
